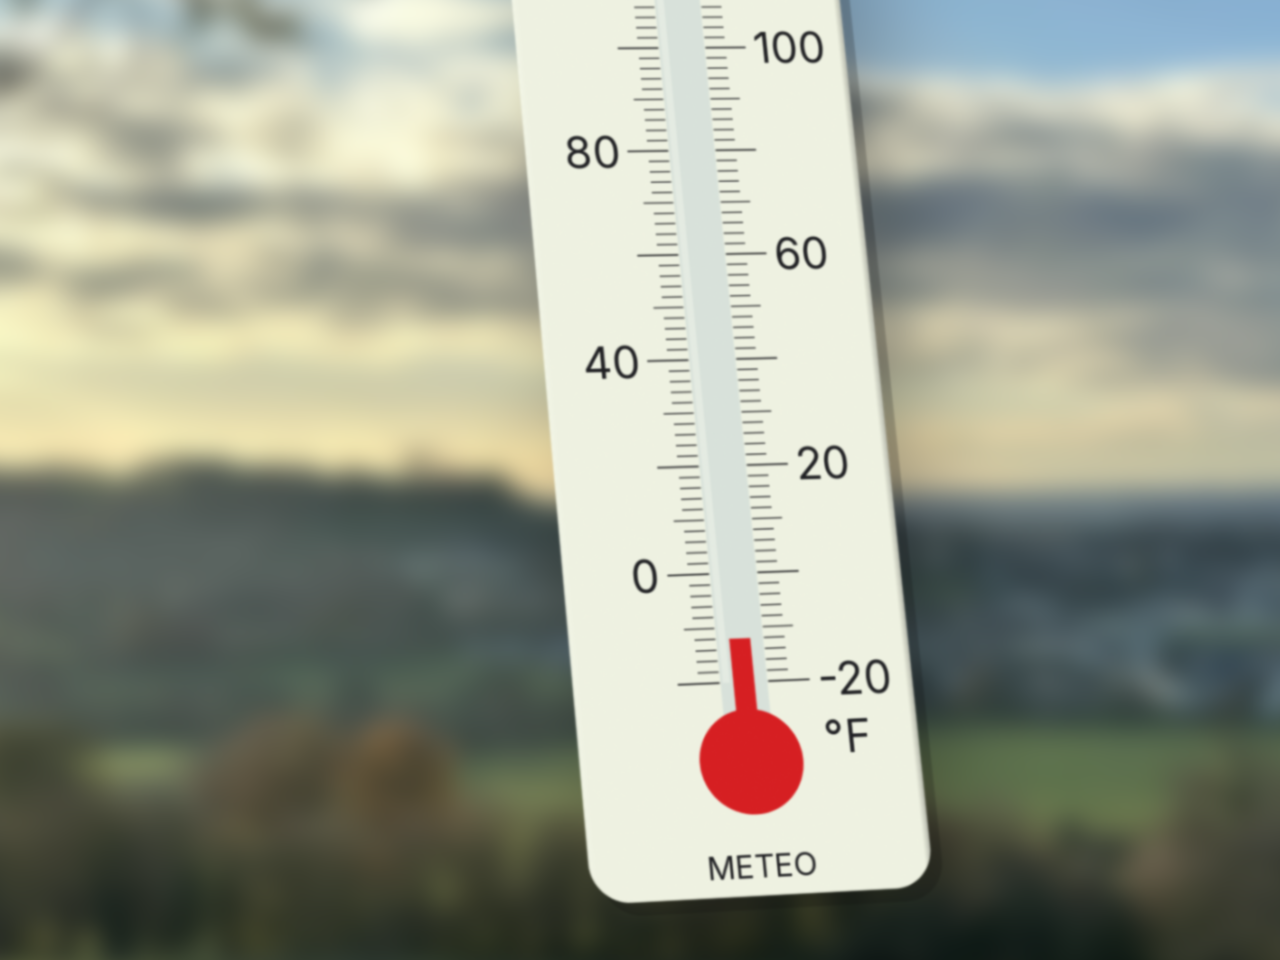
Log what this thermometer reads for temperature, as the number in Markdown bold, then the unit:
**-12** °F
